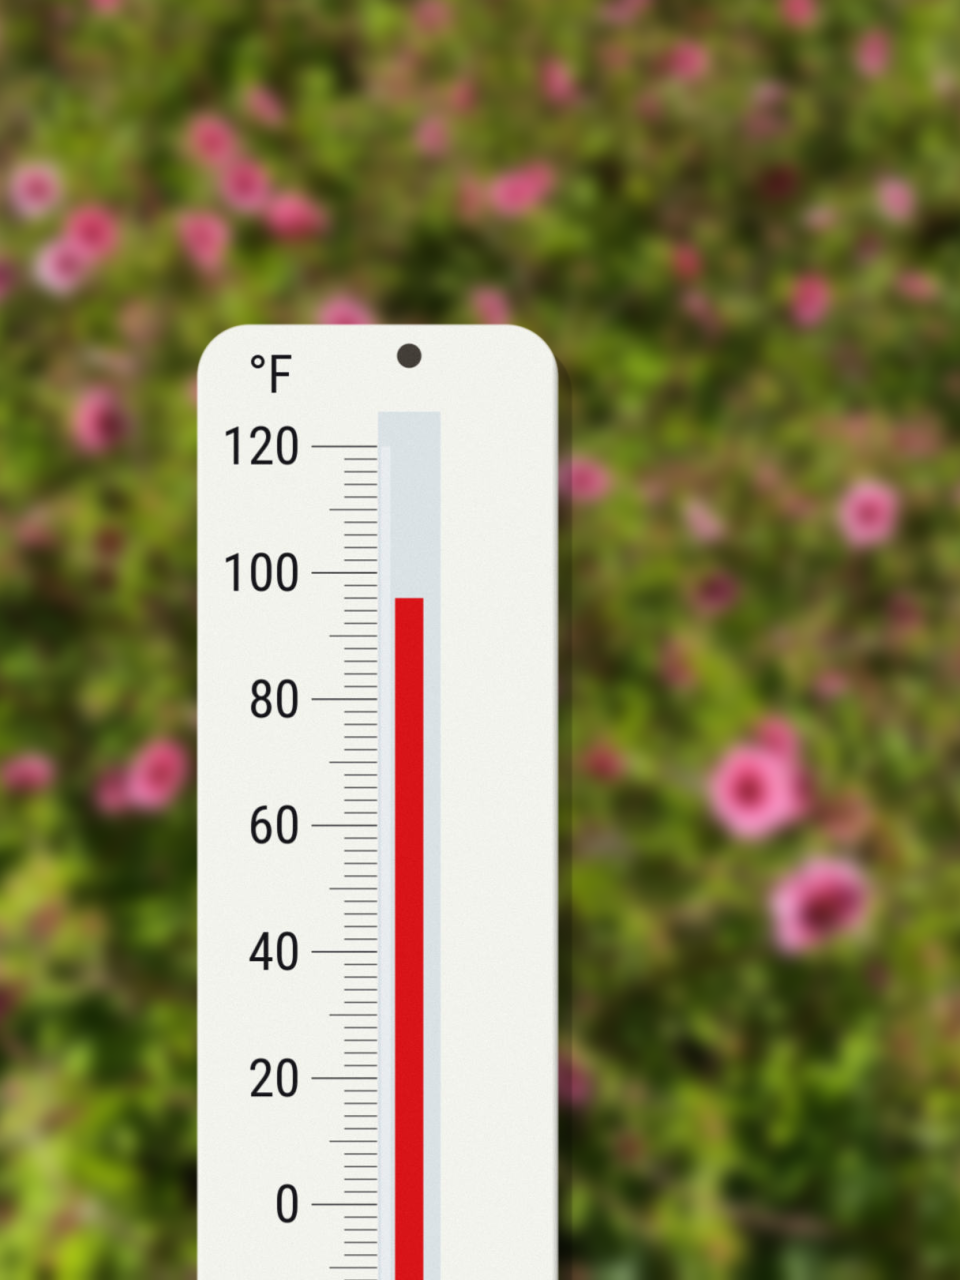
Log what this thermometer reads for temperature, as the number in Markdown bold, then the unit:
**96** °F
